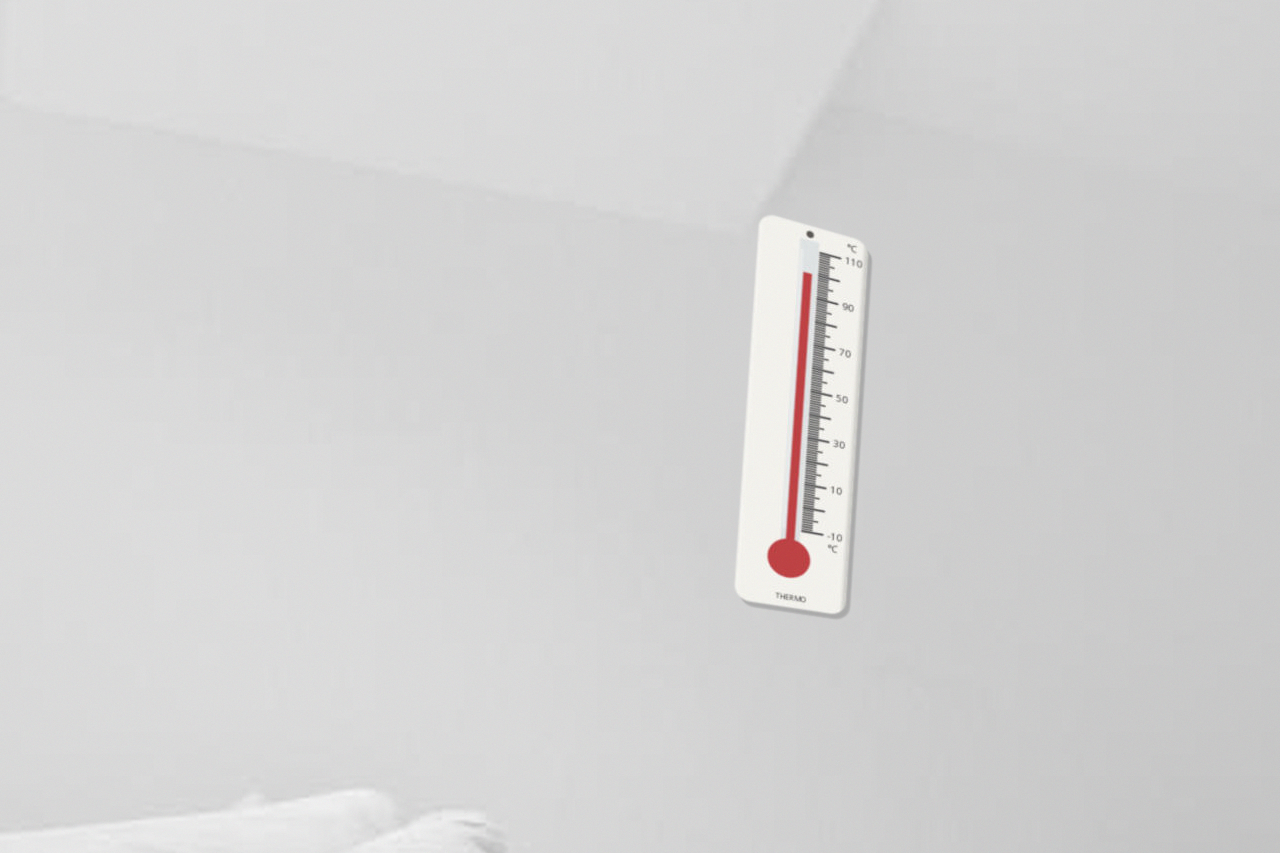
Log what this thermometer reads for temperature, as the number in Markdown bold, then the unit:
**100** °C
